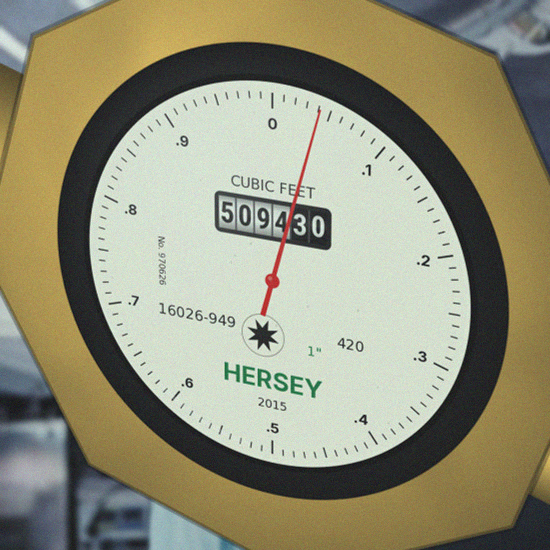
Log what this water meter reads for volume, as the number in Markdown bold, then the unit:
**509430.04** ft³
